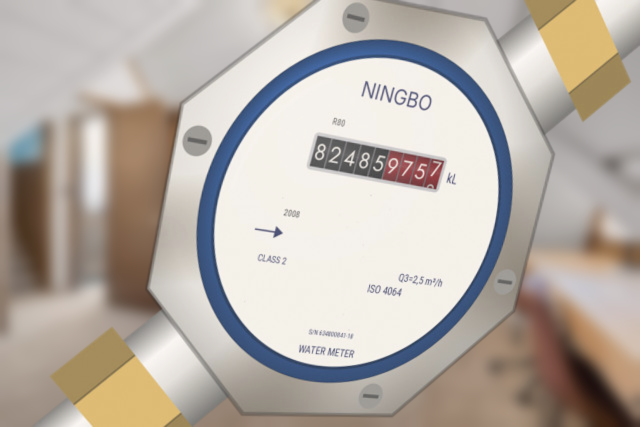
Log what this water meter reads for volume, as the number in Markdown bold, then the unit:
**82485.9757** kL
